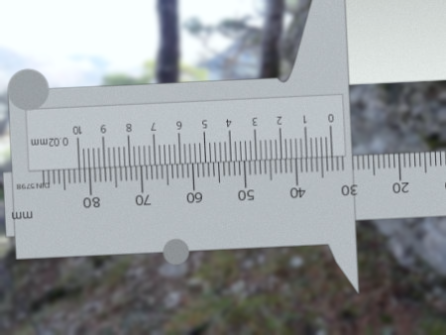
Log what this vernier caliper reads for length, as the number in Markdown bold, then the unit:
**33.0** mm
